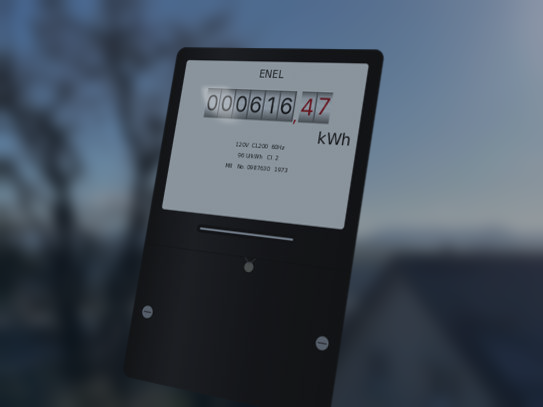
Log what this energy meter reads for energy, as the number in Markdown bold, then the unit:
**616.47** kWh
